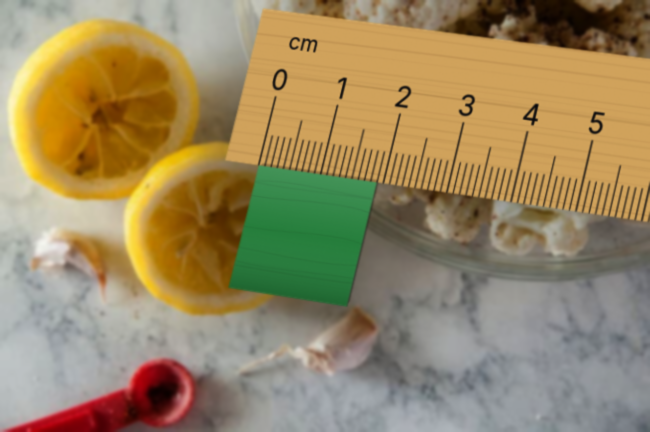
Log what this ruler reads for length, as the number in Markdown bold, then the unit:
**1.9** cm
